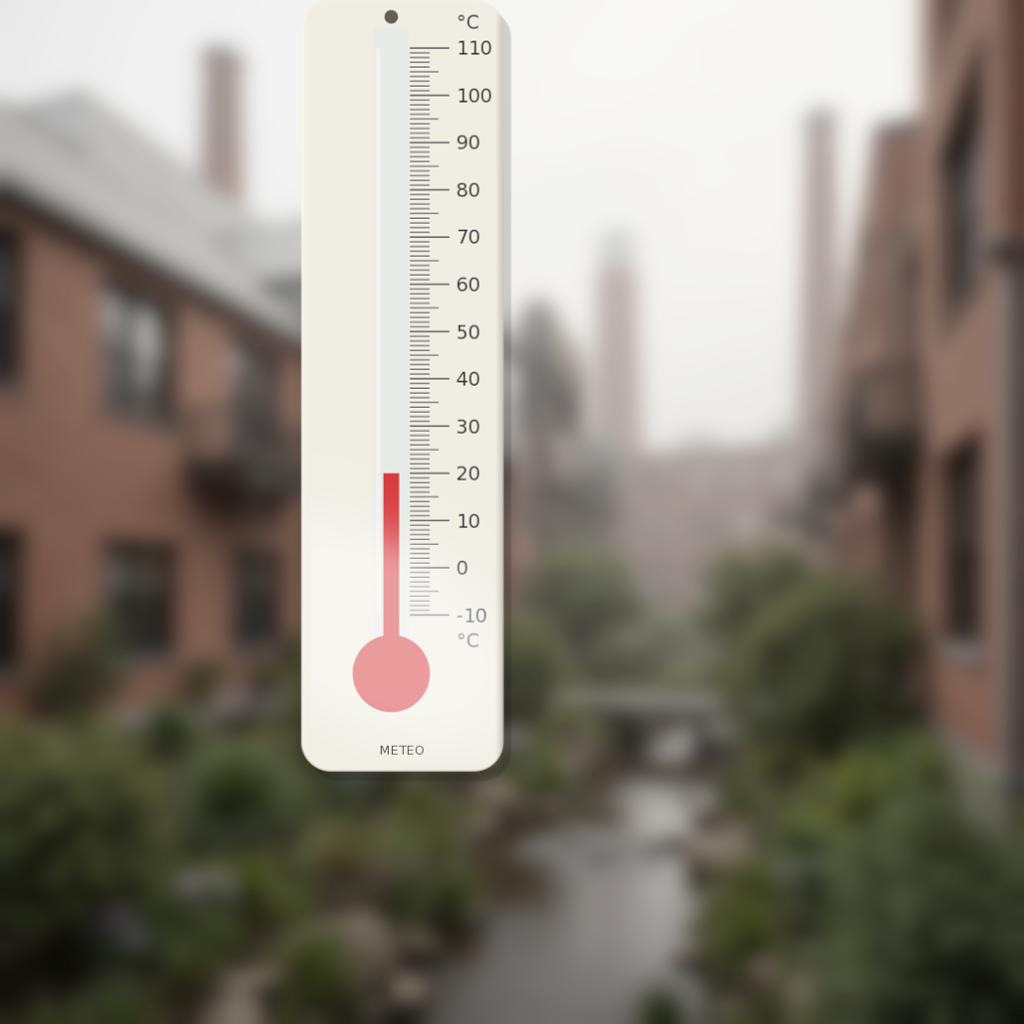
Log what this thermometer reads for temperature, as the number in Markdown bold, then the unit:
**20** °C
